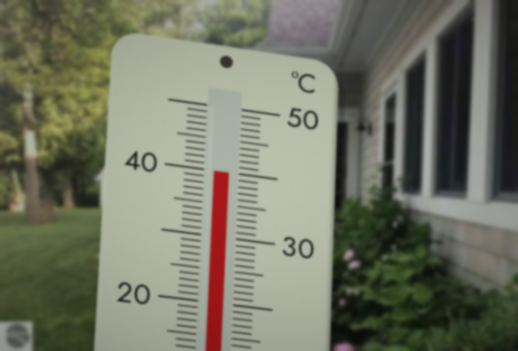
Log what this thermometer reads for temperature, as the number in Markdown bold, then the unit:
**40** °C
